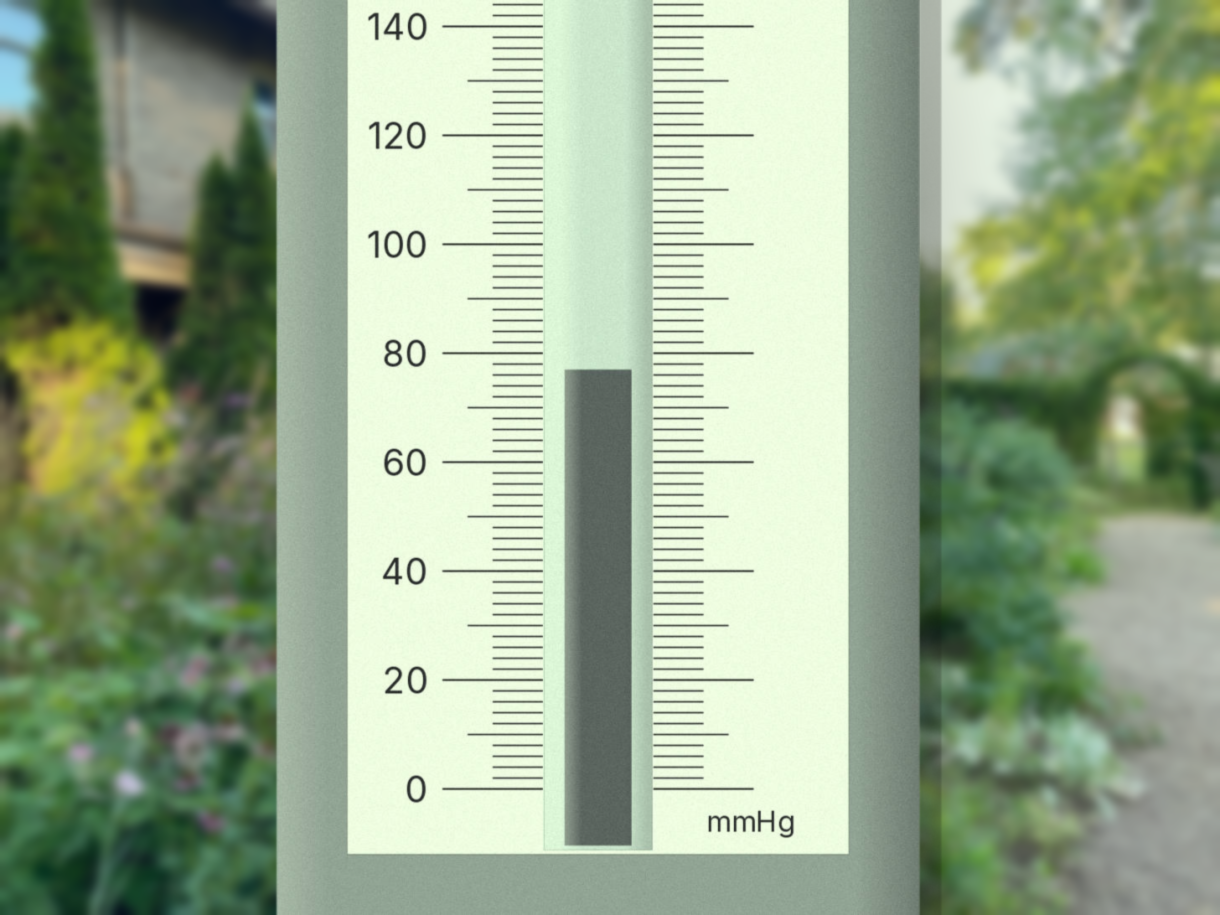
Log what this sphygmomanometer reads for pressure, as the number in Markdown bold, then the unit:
**77** mmHg
